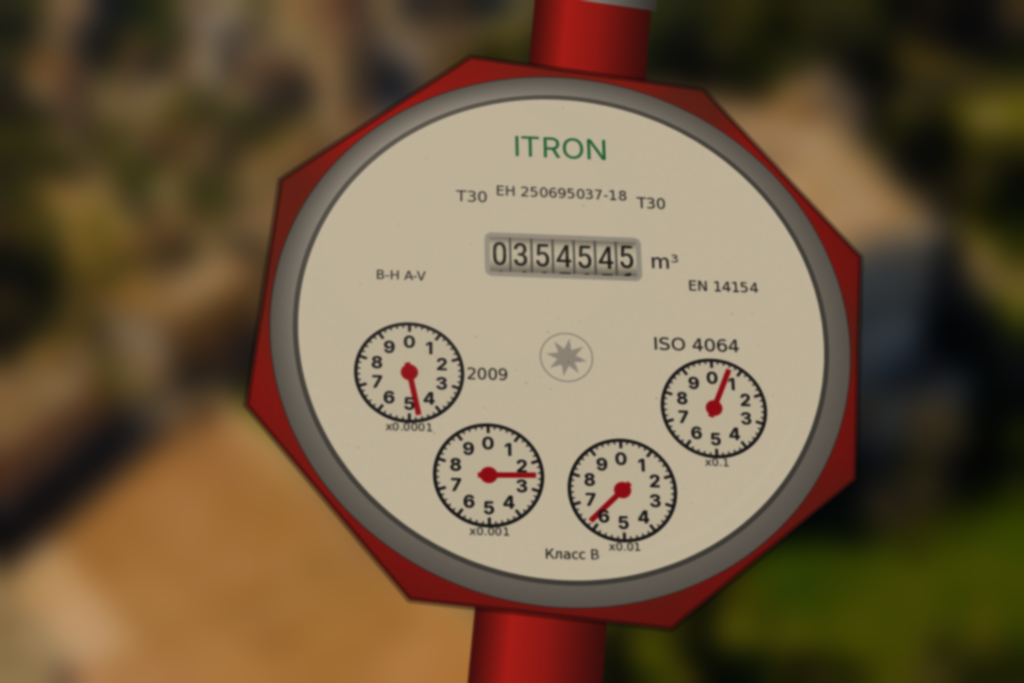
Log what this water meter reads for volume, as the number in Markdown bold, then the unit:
**354545.0624** m³
